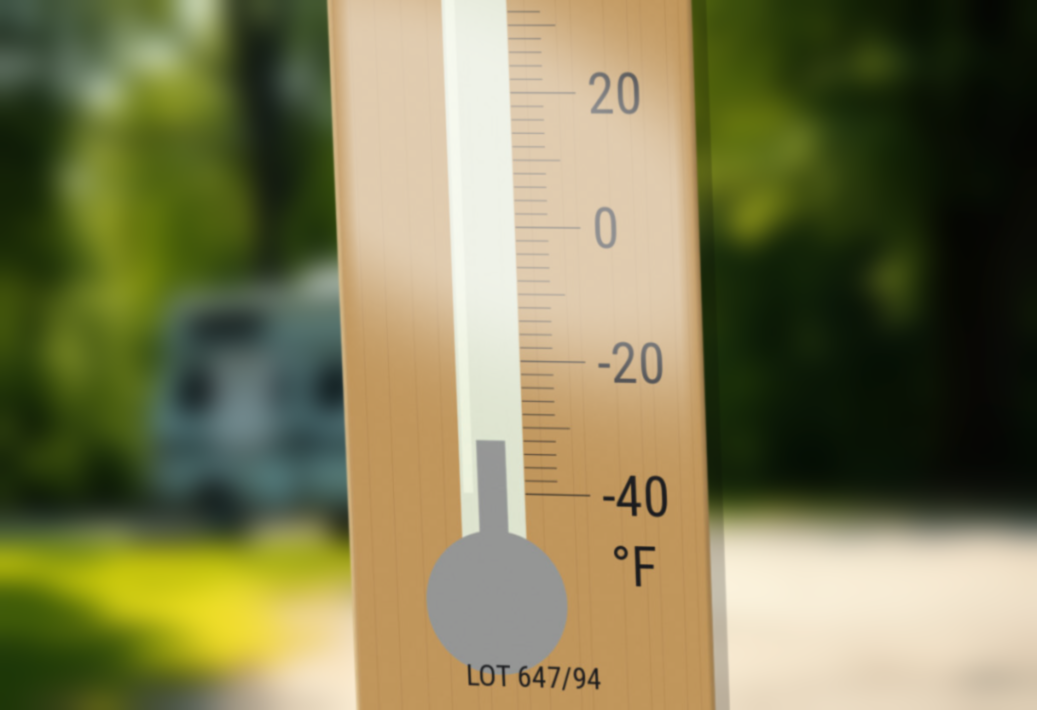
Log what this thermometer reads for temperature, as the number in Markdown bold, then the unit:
**-32** °F
